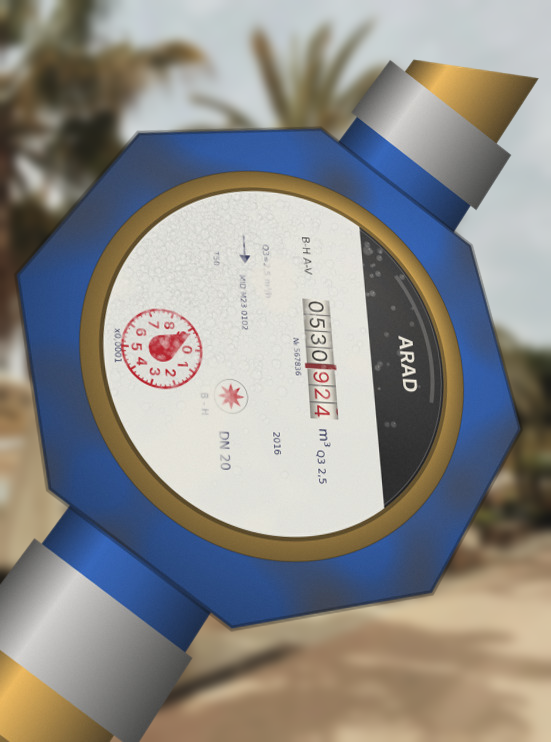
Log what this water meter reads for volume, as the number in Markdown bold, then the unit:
**530.9239** m³
